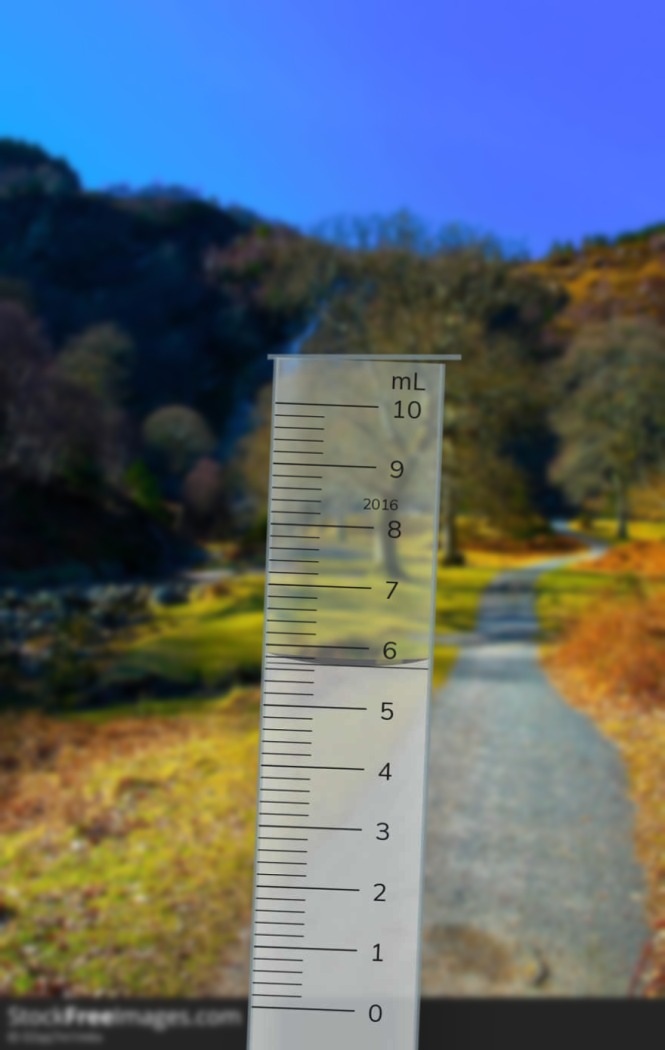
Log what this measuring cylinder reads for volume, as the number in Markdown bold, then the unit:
**5.7** mL
